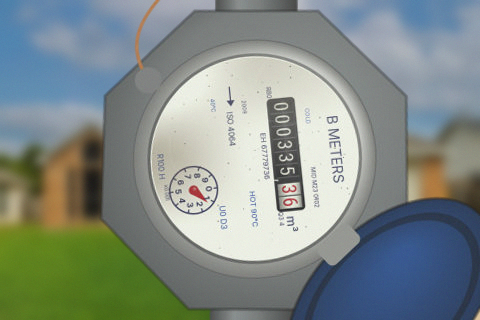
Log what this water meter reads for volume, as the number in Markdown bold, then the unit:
**335.361** m³
